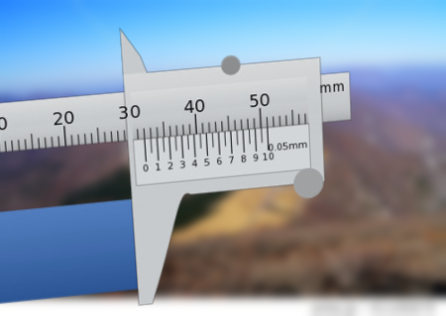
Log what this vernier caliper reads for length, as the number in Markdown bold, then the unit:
**32.0** mm
